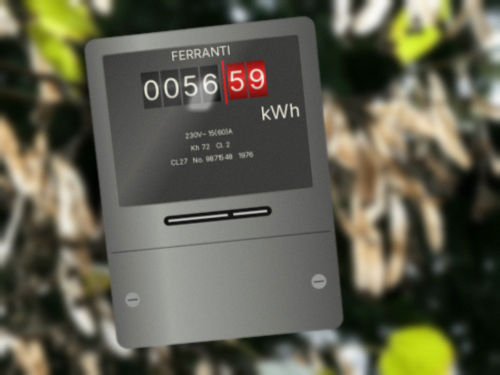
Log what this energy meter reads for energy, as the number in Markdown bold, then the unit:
**56.59** kWh
